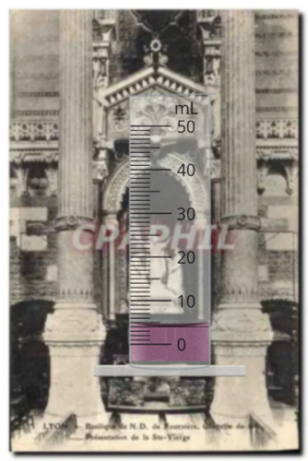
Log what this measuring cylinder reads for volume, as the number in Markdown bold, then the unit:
**4** mL
